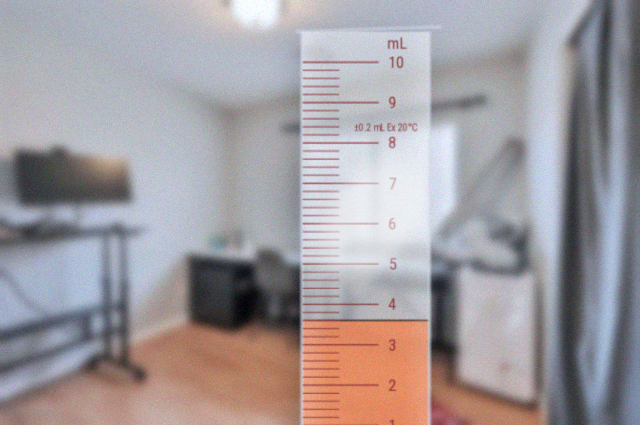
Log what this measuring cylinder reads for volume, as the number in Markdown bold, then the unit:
**3.6** mL
